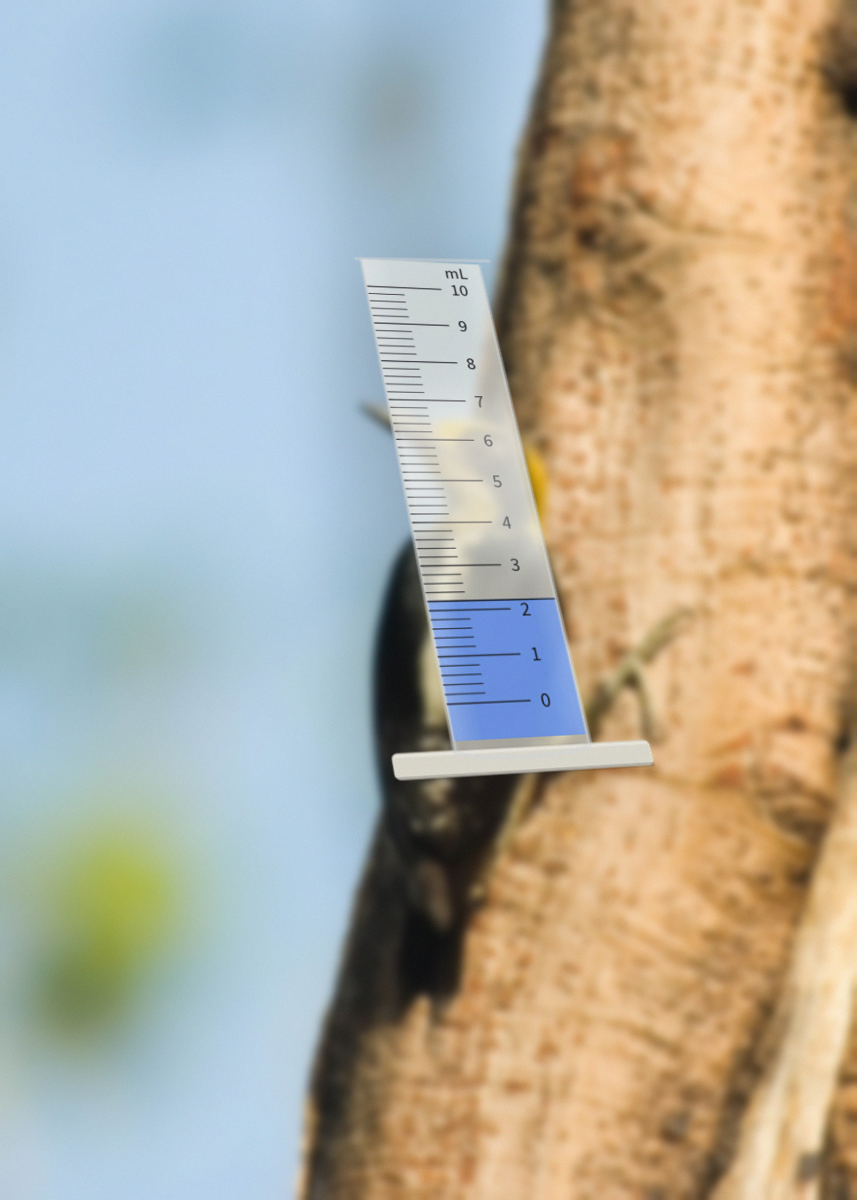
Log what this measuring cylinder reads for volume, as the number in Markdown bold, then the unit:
**2.2** mL
